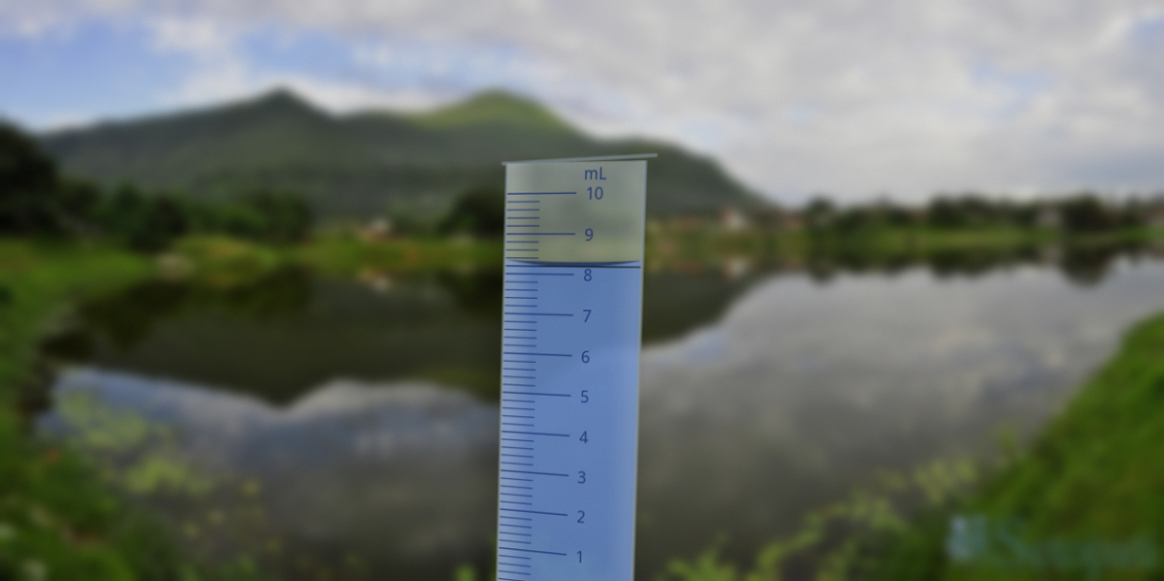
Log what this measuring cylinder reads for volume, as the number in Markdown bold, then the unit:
**8.2** mL
